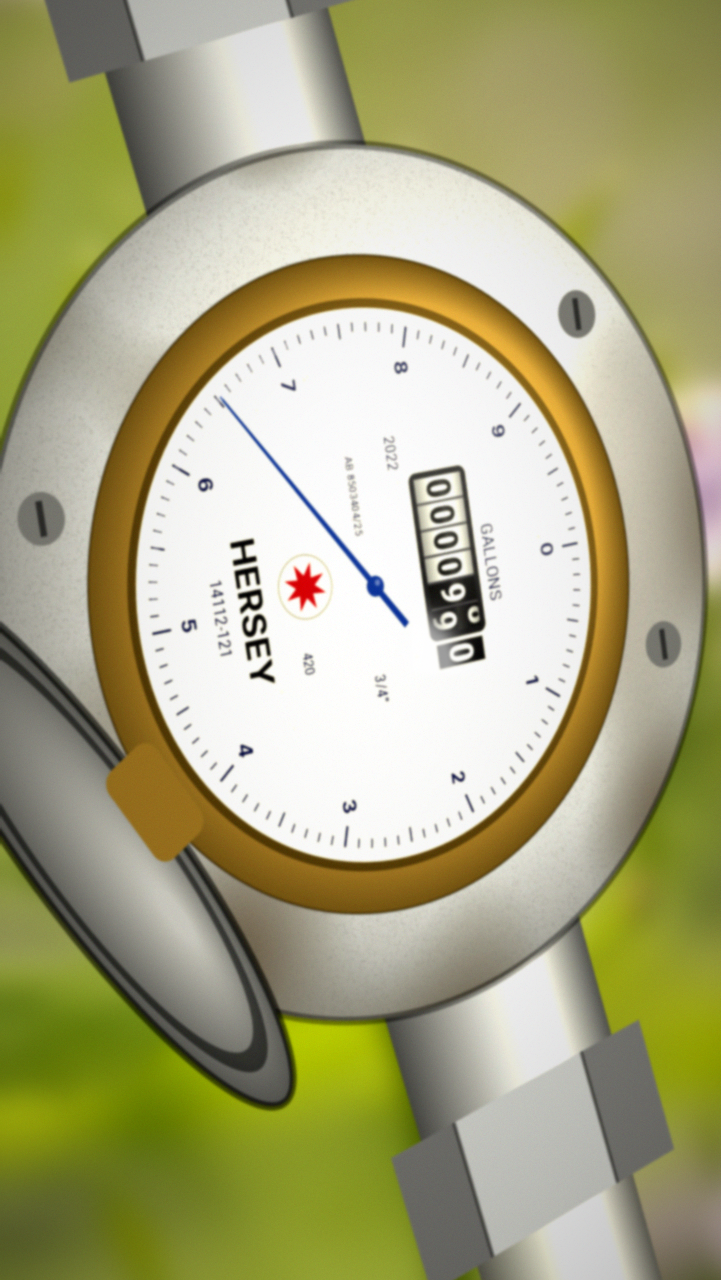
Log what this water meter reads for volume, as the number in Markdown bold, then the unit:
**986.5** gal
